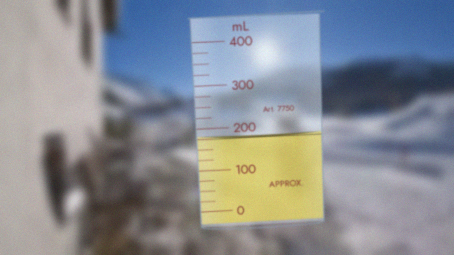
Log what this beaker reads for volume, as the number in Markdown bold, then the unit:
**175** mL
